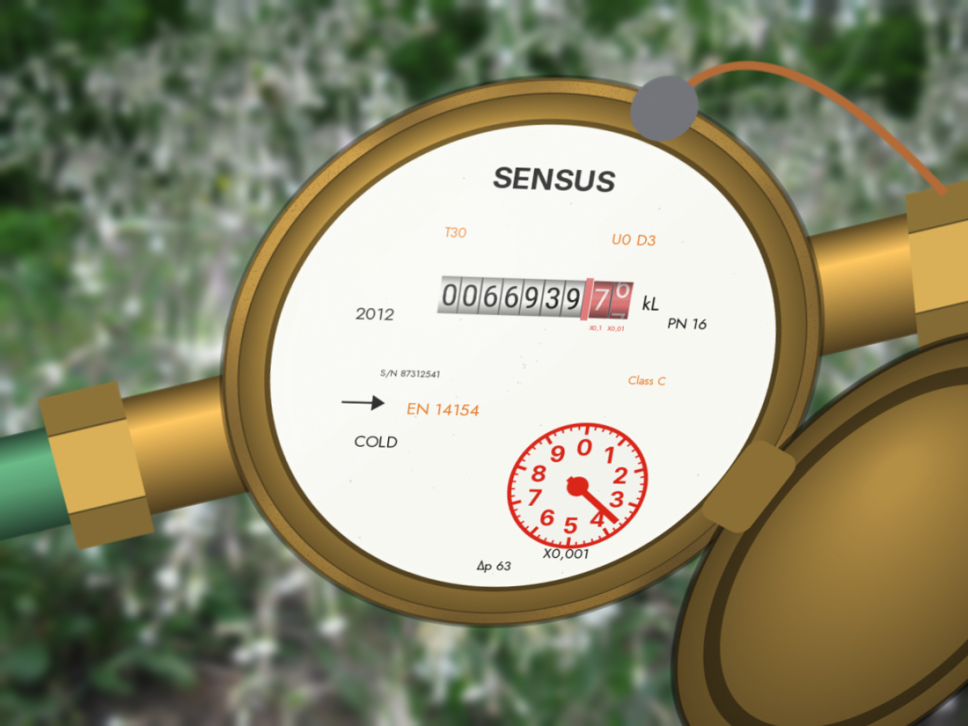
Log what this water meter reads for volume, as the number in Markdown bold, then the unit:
**66939.763** kL
